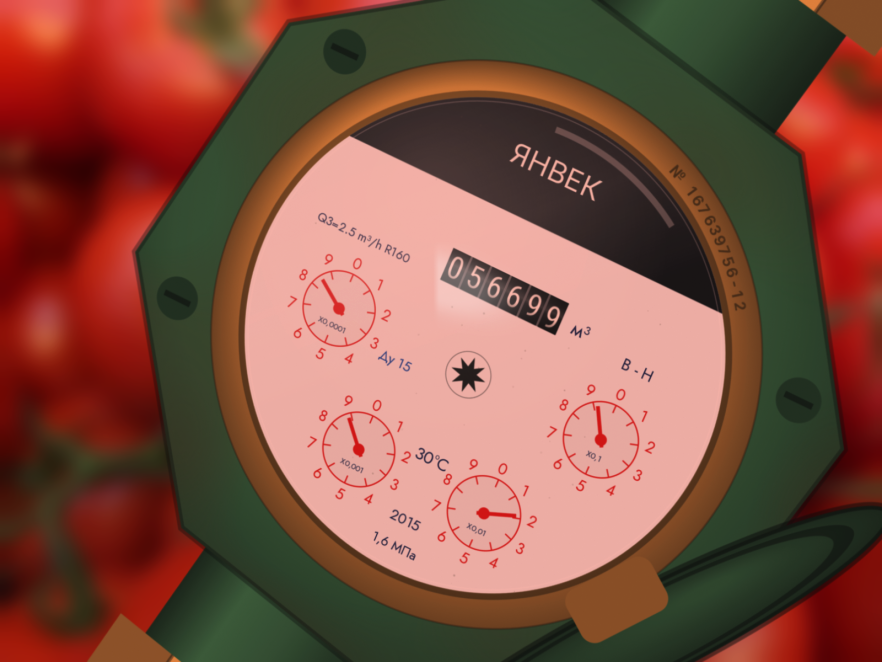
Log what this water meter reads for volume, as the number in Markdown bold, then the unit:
**56698.9188** m³
